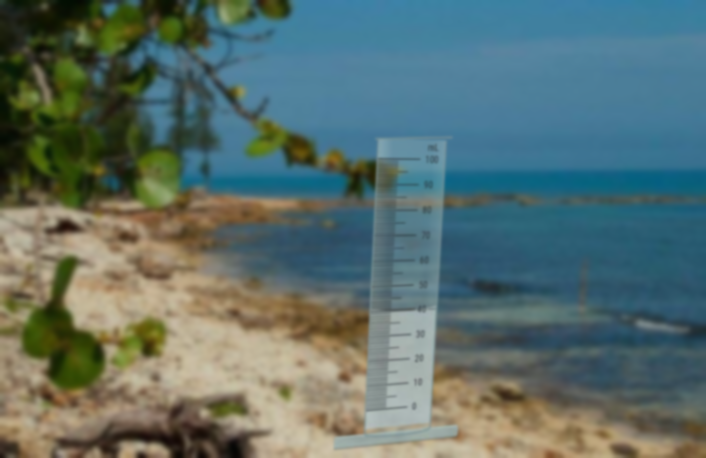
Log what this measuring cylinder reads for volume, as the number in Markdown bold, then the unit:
**40** mL
